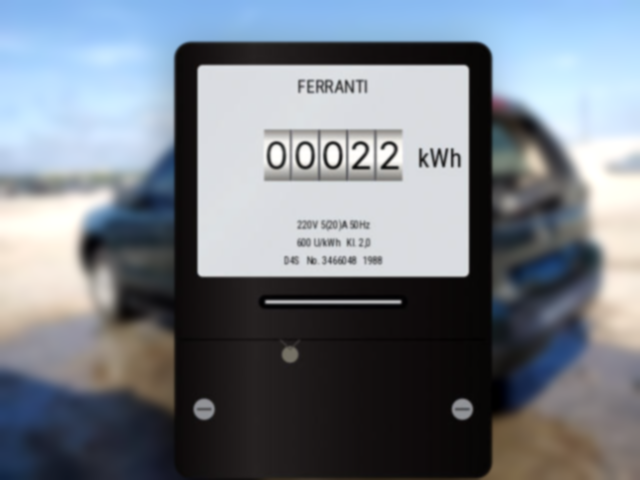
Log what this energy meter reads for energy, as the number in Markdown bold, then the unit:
**22** kWh
